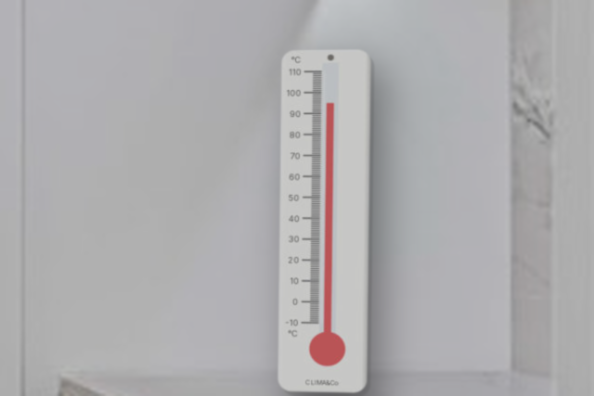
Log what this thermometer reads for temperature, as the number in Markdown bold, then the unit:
**95** °C
